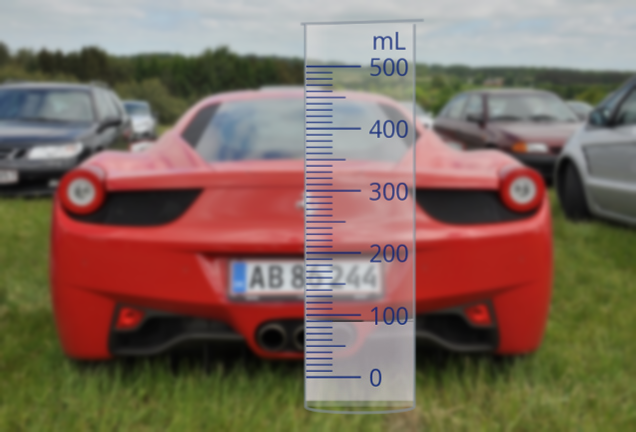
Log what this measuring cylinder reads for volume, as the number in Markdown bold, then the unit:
**90** mL
